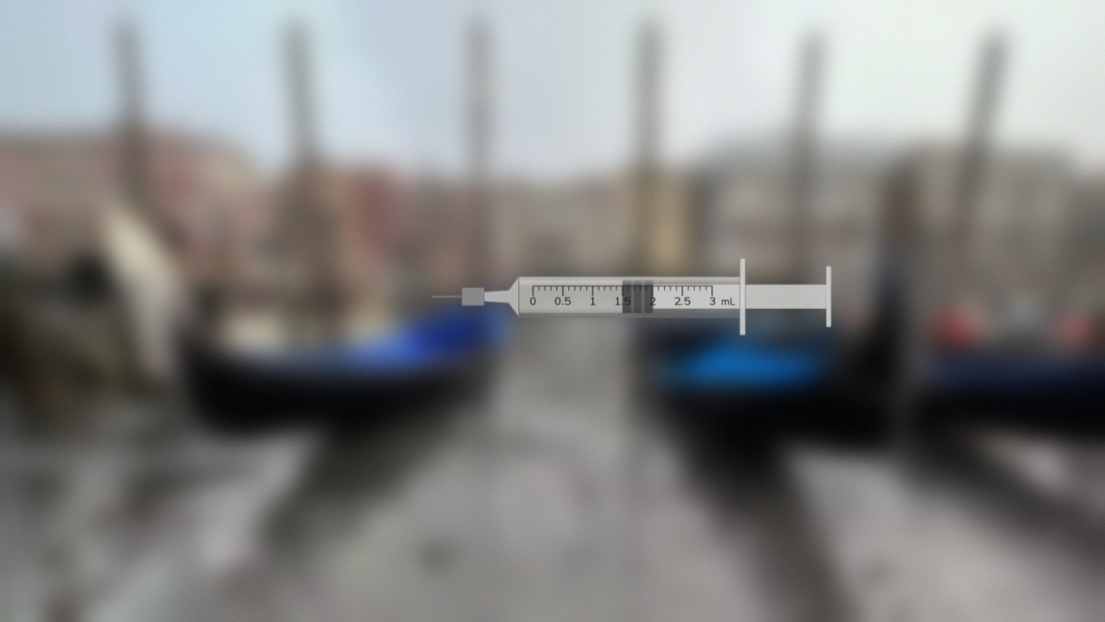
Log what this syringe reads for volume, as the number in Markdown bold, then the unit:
**1.5** mL
